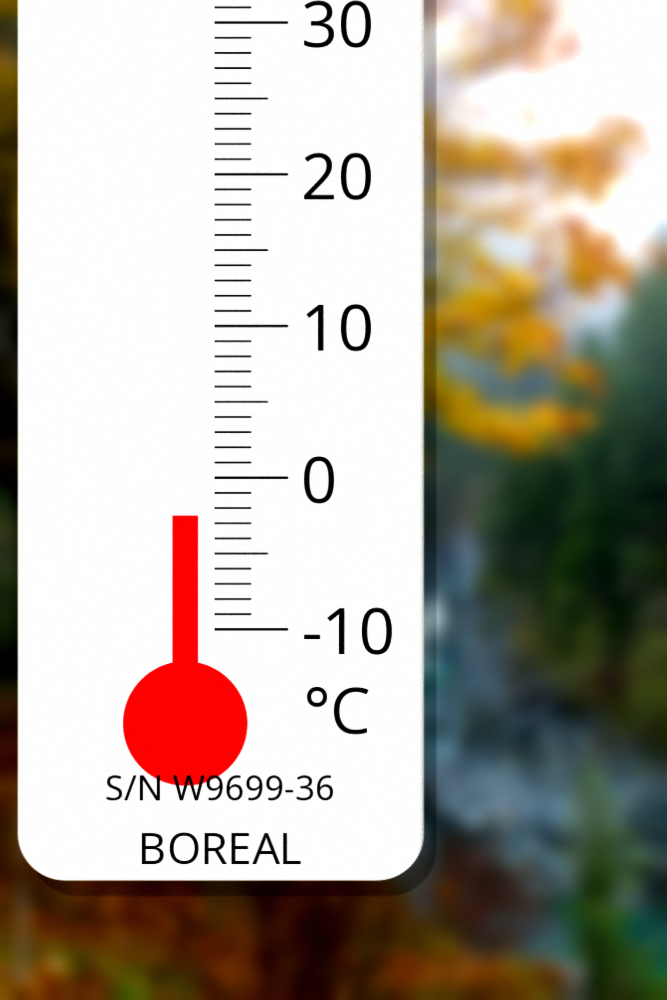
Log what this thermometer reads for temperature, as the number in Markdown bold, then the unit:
**-2.5** °C
